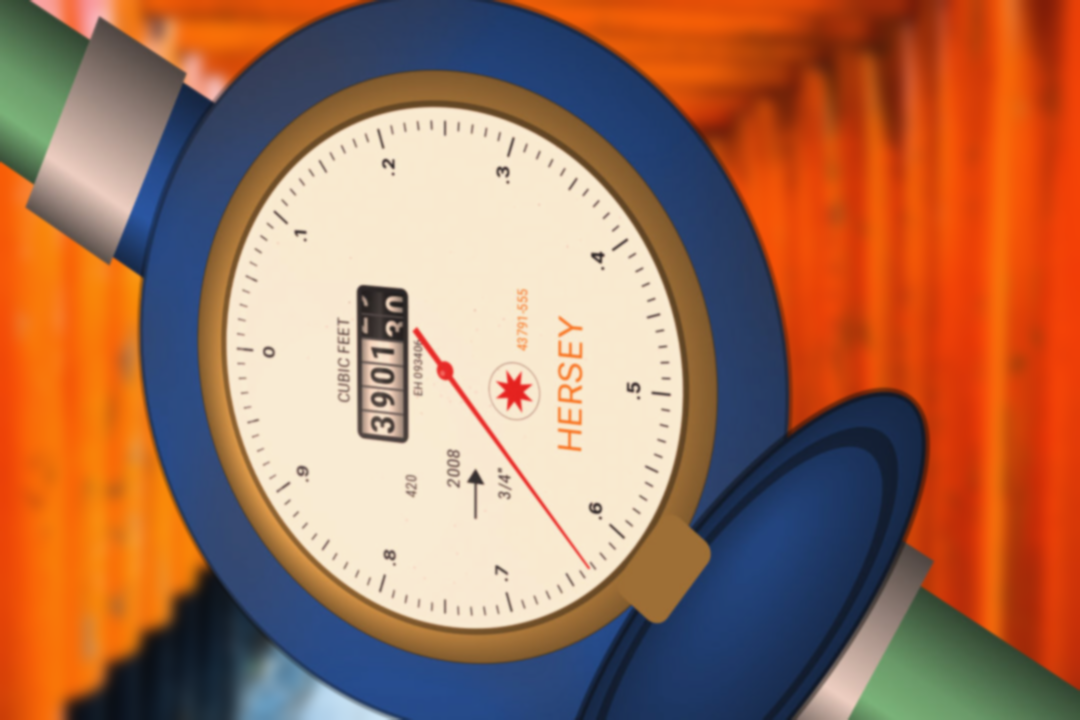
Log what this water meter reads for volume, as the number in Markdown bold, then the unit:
**390129.63** ft³
